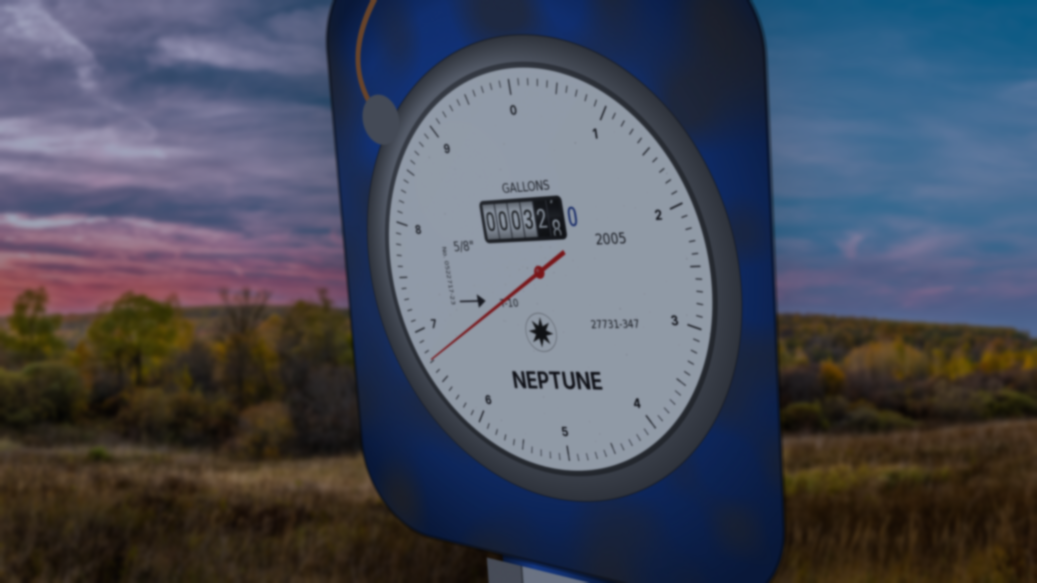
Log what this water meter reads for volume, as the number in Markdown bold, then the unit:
**3276.7** gal
